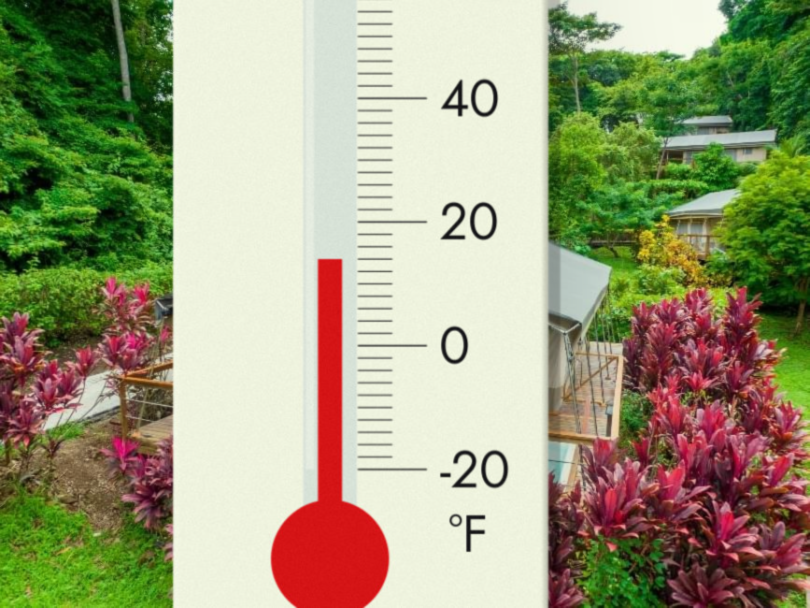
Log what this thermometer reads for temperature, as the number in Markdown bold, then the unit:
**14** °F
